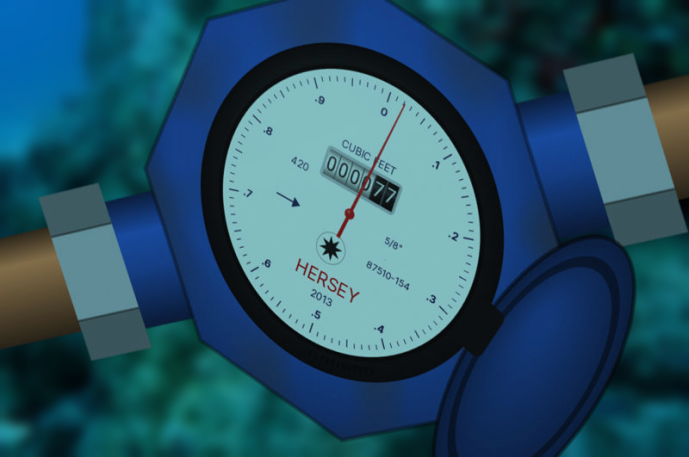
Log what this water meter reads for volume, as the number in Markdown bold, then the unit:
**77.02** ft³
